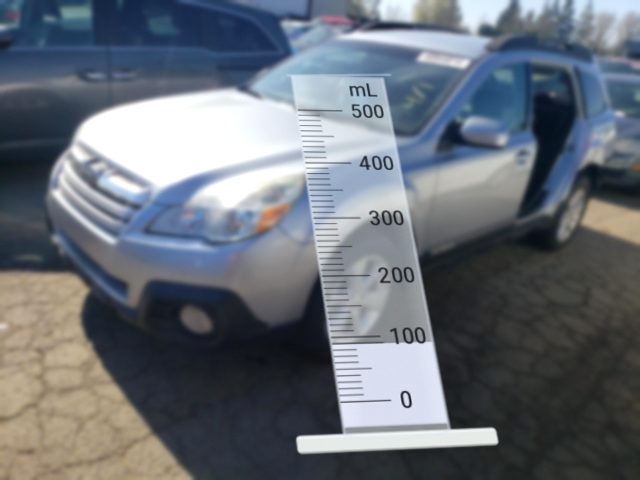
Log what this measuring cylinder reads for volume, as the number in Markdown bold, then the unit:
**90** mL
